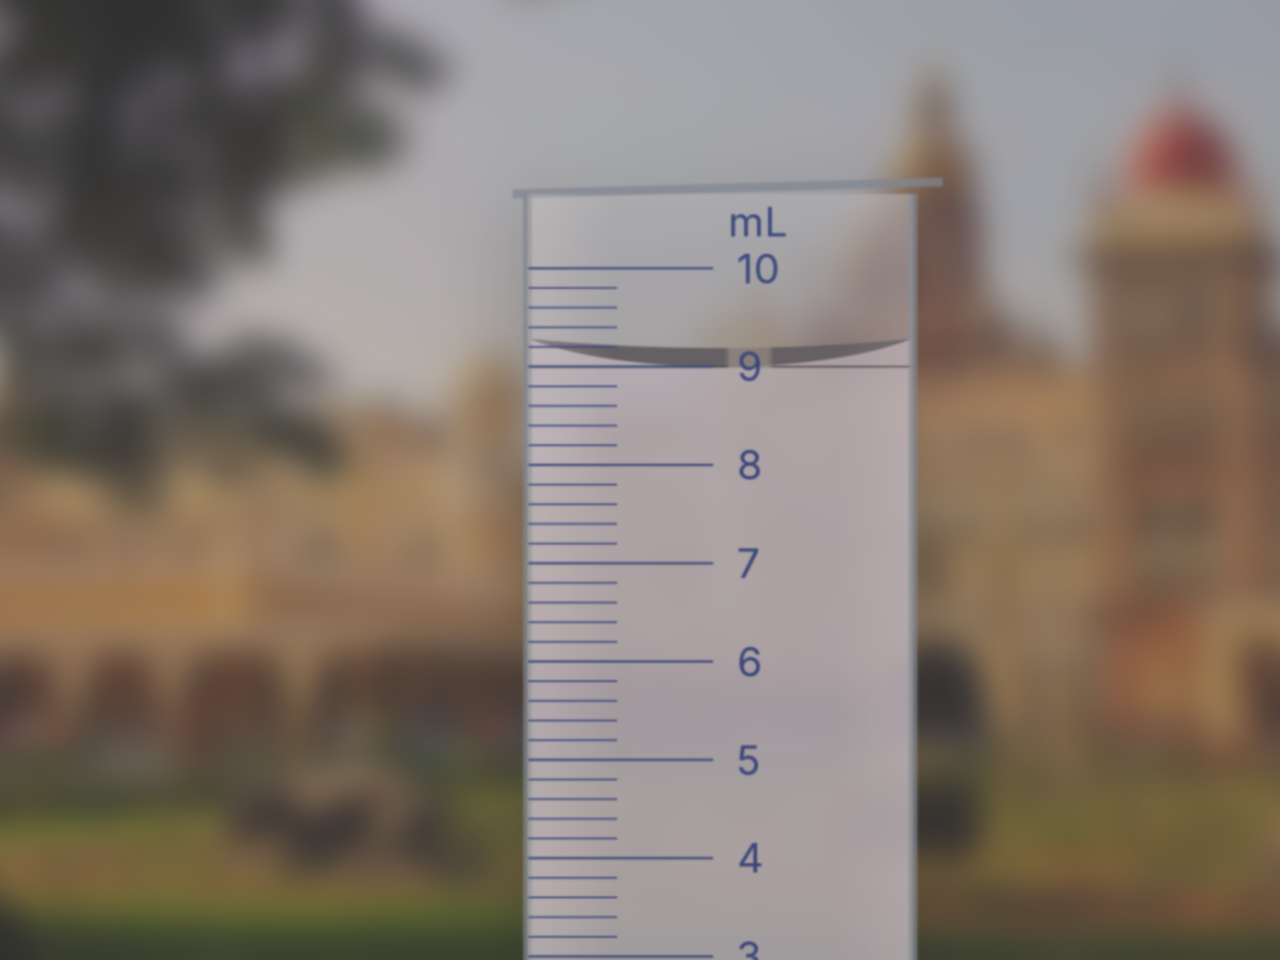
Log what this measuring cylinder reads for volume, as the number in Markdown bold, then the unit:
**9** mL
